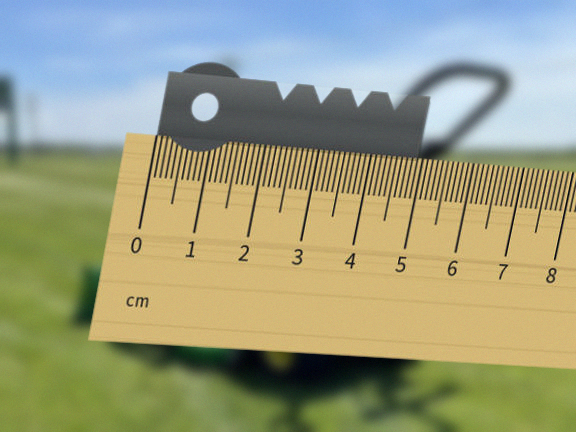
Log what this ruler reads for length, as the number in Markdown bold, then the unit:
**4.9** cm
